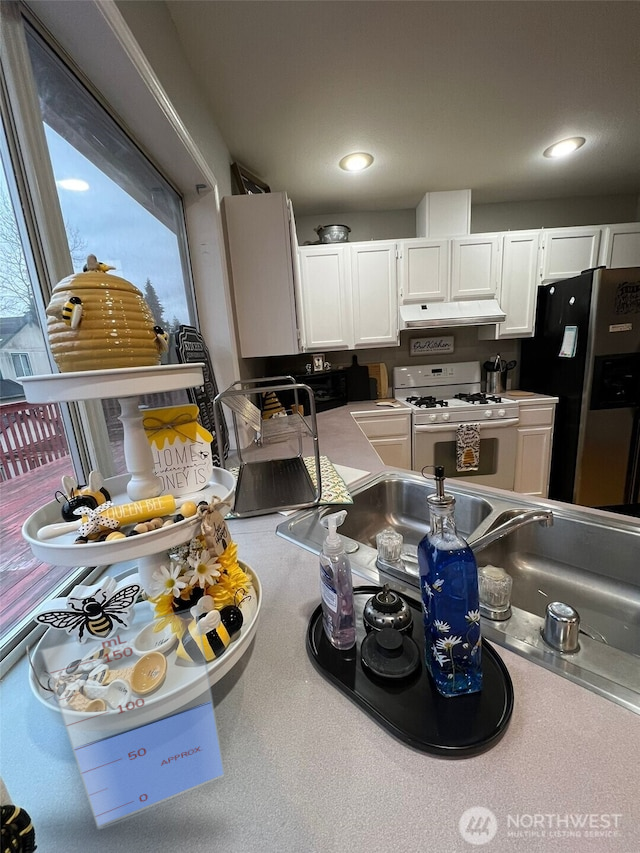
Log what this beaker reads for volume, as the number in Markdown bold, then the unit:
**75** mL
